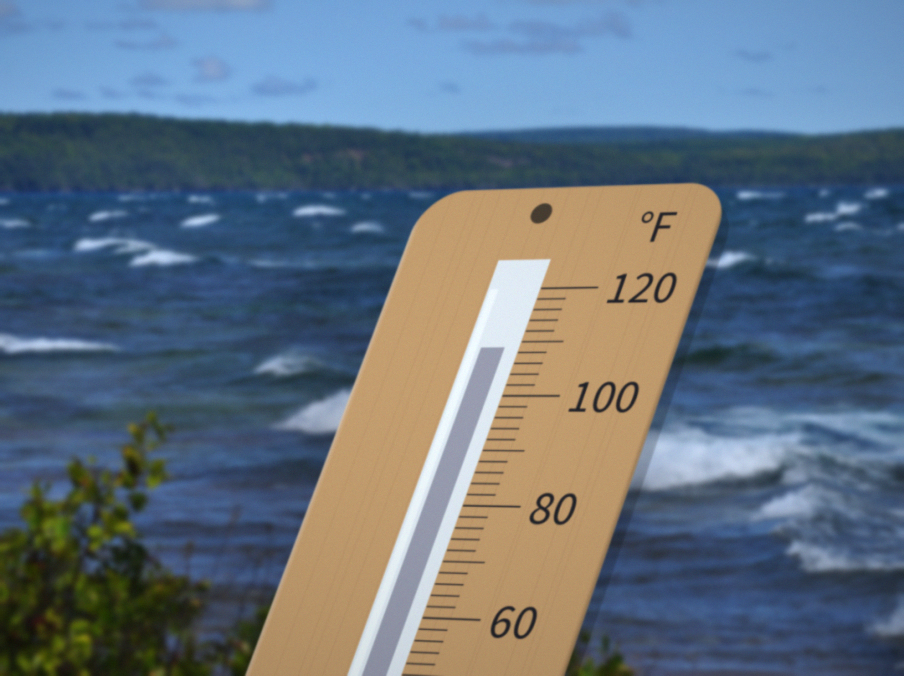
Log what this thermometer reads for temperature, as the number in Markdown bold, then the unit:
**109** °F
